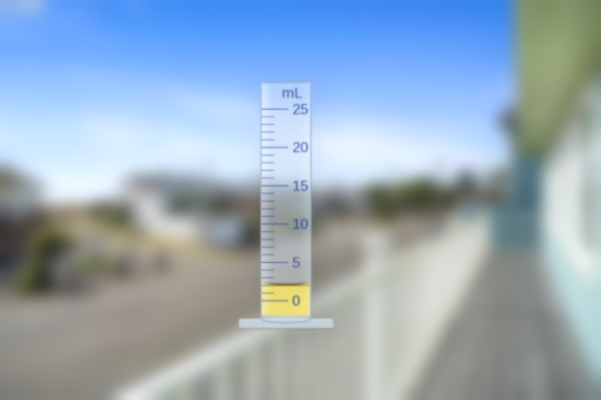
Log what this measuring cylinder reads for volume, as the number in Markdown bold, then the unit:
**2** mL
